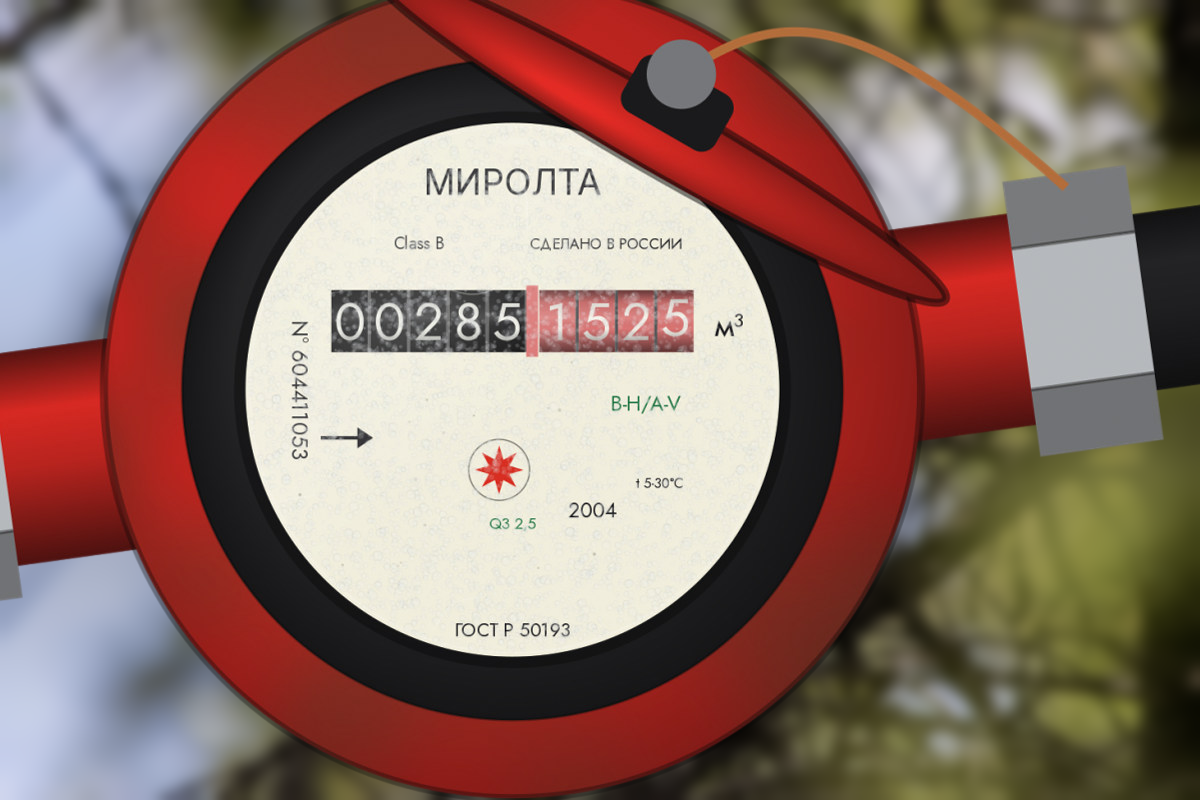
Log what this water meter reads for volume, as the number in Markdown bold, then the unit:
**285.1525** m³
